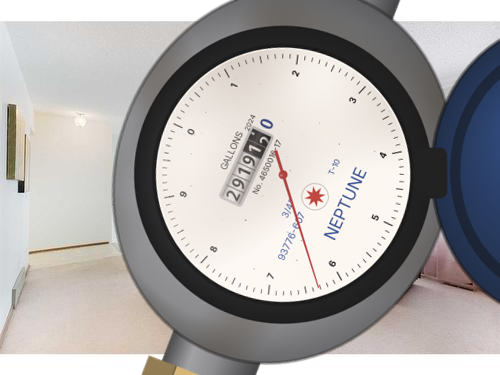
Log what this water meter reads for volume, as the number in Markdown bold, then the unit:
**2919116.3** gal
